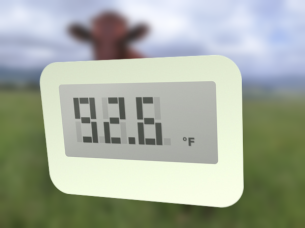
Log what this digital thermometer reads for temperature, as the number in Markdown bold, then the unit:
**92.6** °F
